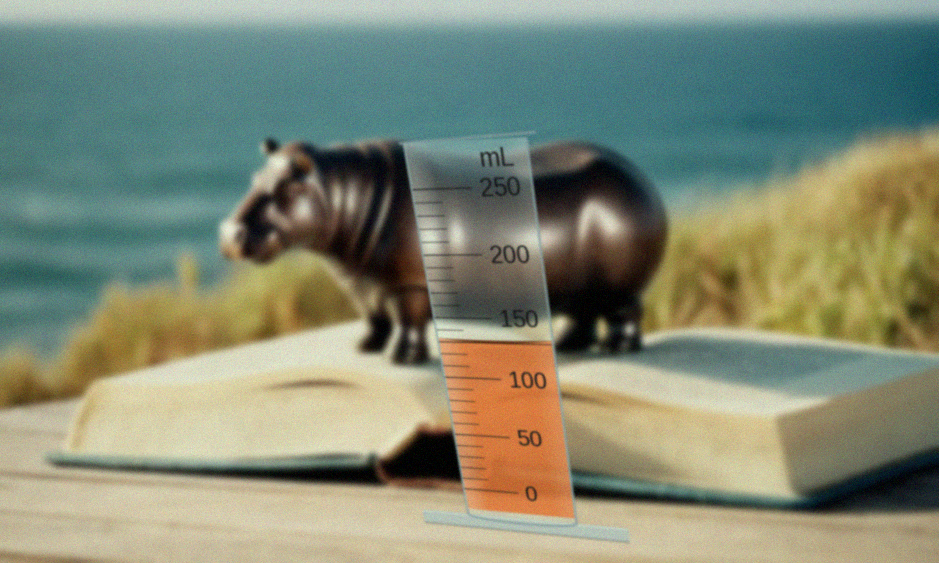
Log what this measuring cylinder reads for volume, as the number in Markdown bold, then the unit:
**130** mL
